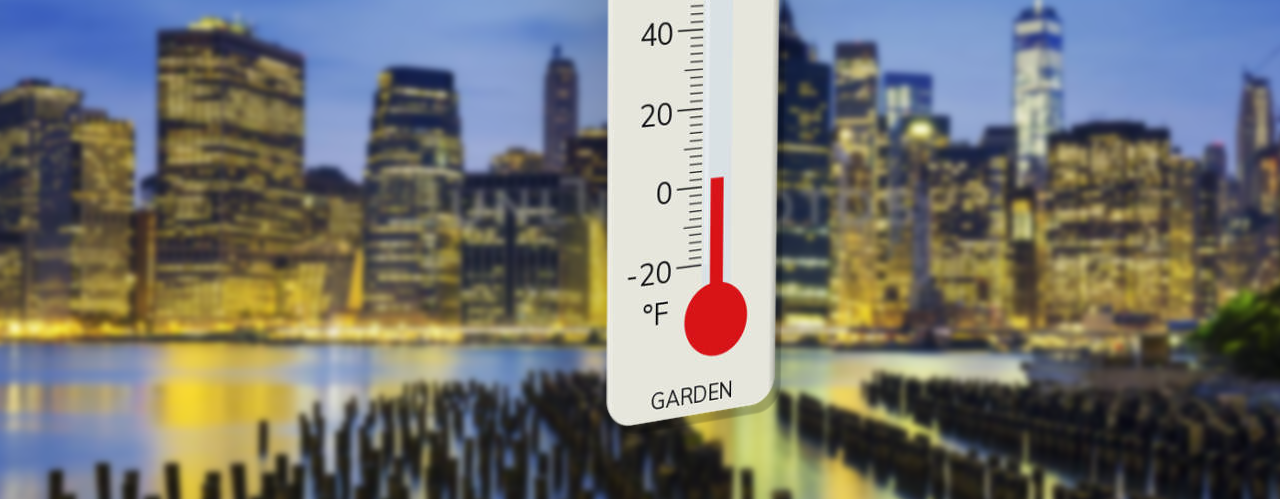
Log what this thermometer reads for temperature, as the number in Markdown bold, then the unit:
**2** °F
